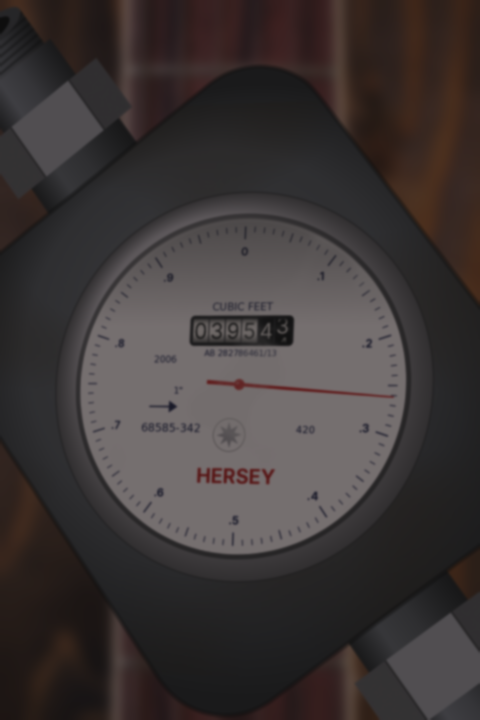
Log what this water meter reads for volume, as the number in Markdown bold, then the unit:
**39543.26** ft³
